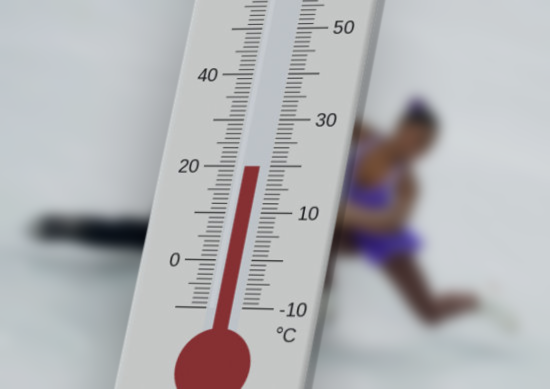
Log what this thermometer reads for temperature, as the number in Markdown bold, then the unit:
**20** °C
